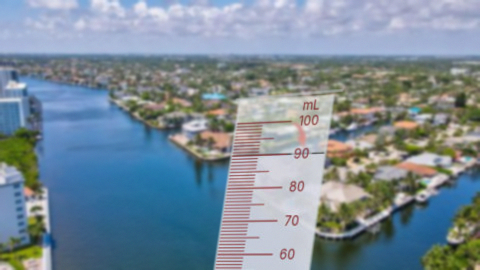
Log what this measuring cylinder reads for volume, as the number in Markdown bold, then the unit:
**90** mL
